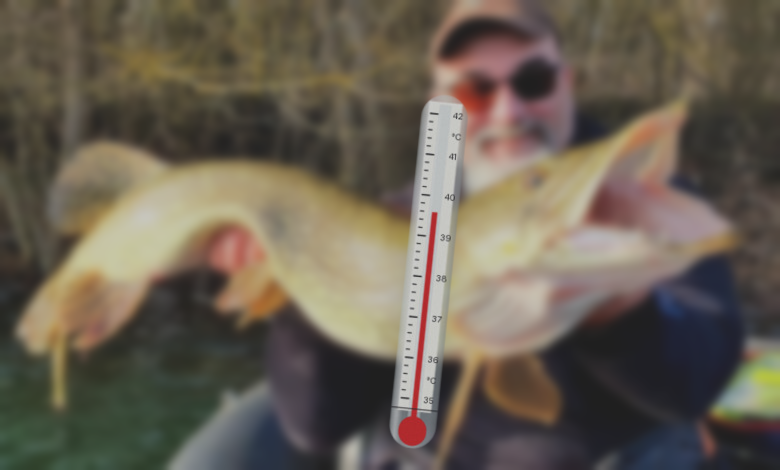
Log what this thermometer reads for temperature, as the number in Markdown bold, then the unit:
**39.6** °C
